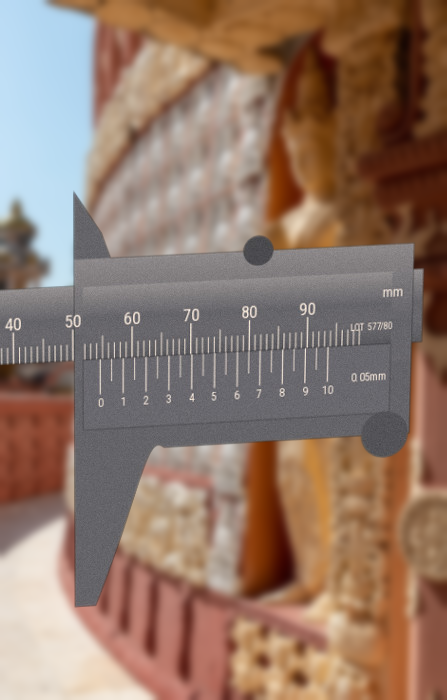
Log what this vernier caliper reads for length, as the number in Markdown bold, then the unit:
**54.6** mm
